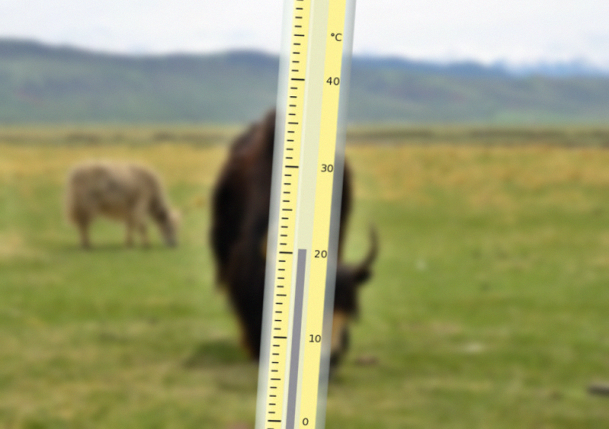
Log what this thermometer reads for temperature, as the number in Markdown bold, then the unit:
**20.5** °C
